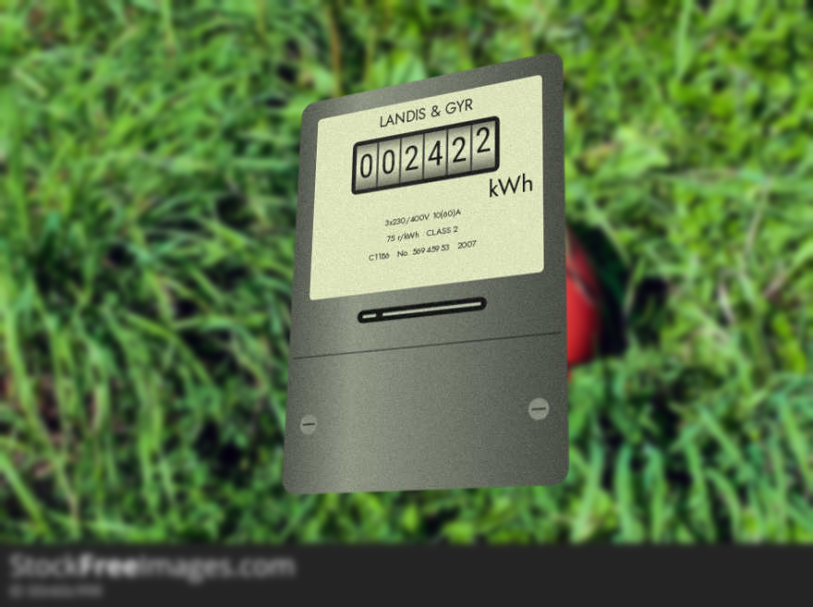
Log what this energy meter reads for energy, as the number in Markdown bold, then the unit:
**2422** kWh
